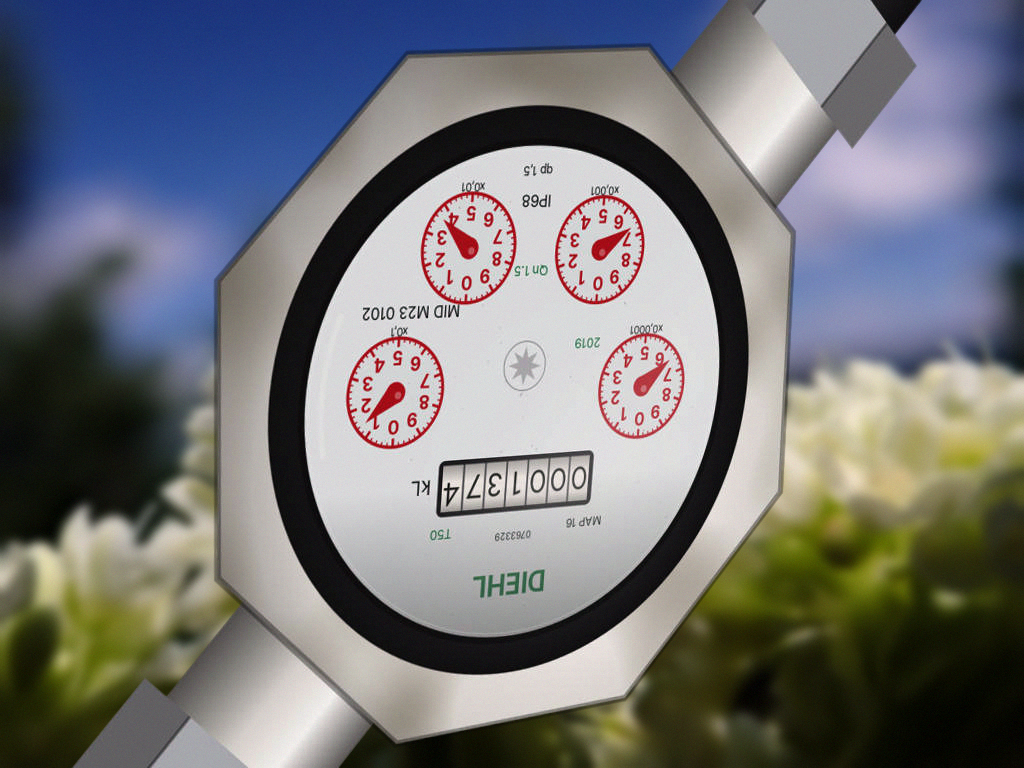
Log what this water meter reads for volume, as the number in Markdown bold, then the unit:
**1374.1366** kL
